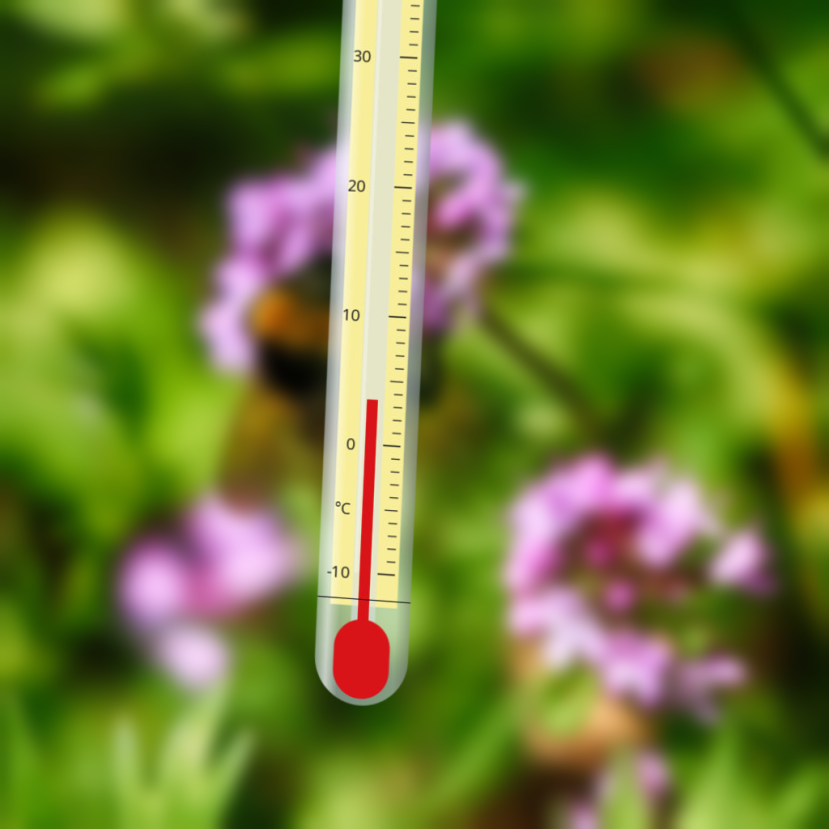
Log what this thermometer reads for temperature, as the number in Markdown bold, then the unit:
**3.5** °C
